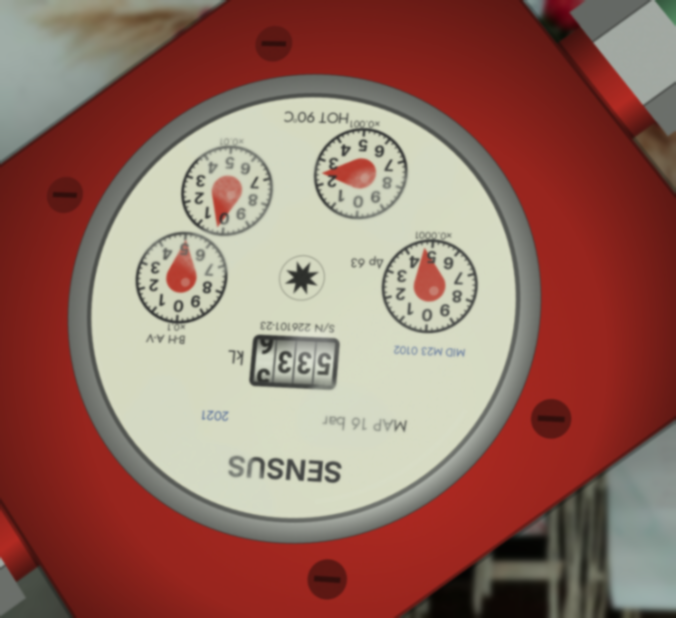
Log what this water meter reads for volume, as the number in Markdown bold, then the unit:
**5335.5024** kL
